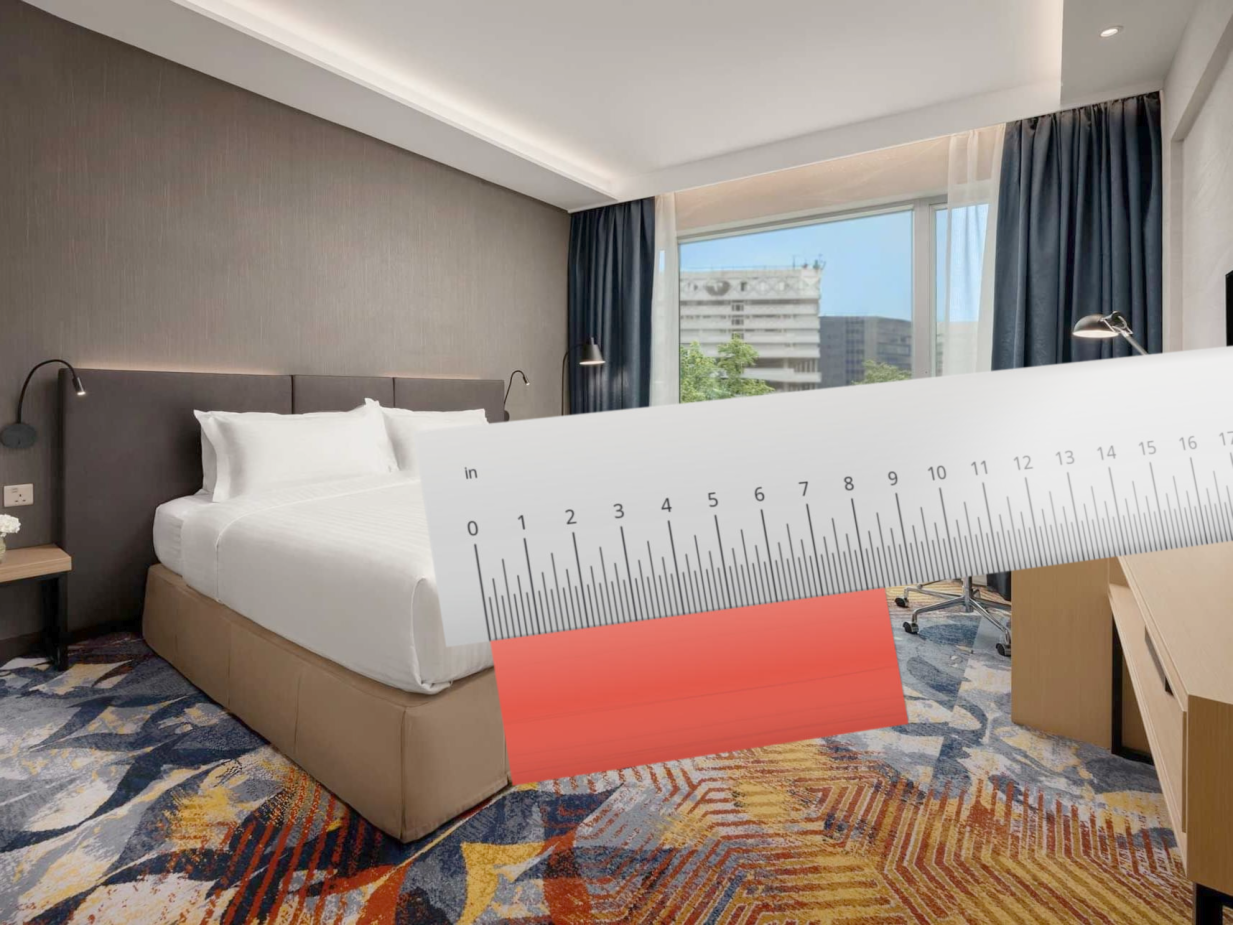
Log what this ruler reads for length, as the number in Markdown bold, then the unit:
**8.375** in
